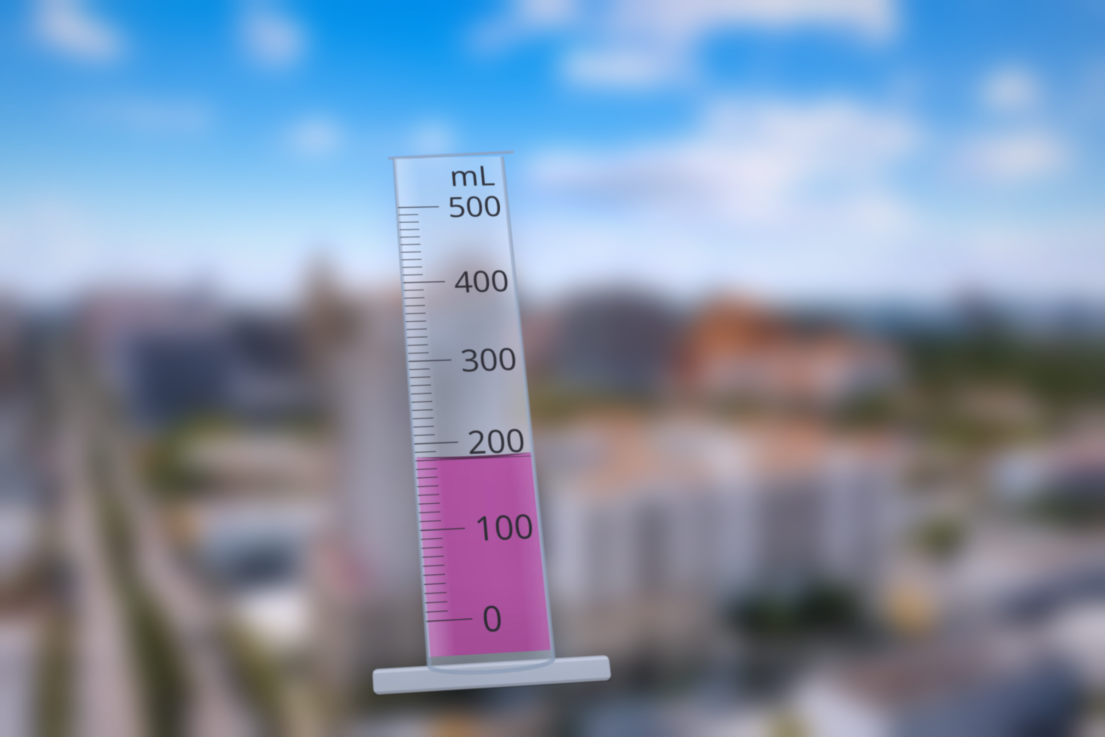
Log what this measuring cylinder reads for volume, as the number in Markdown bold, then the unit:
**180** mL
